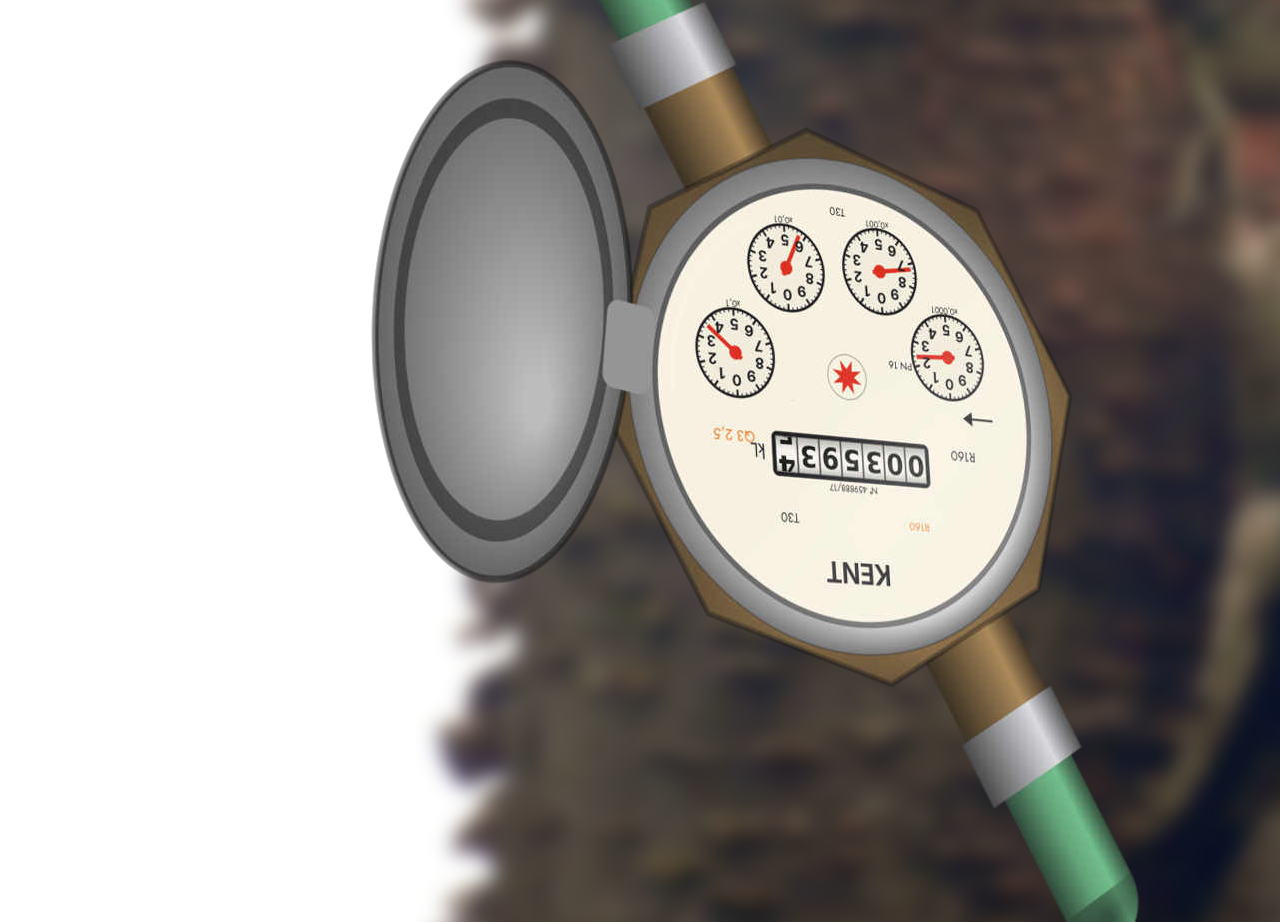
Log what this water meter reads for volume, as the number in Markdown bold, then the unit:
**35934.3572** kL
